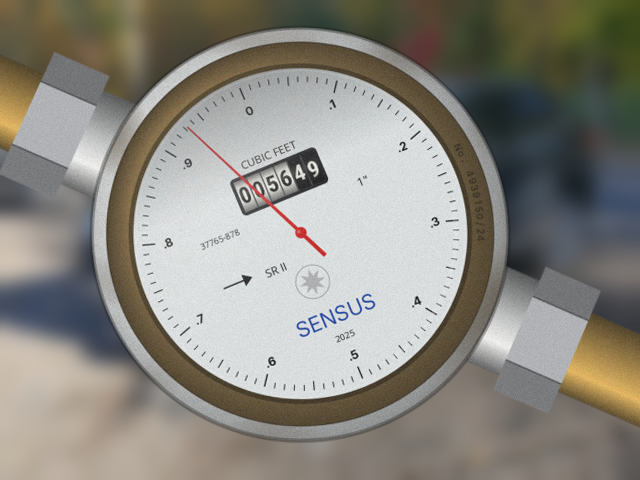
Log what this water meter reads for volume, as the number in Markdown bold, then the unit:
**5648.93** ft³
